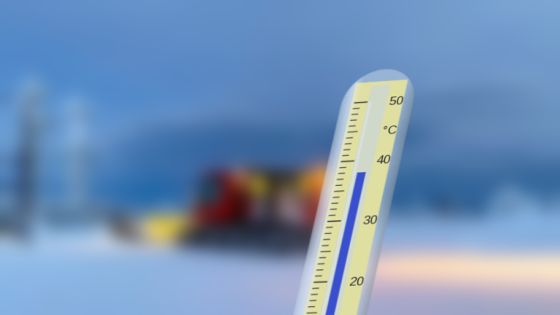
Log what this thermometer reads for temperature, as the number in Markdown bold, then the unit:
**38** °C
